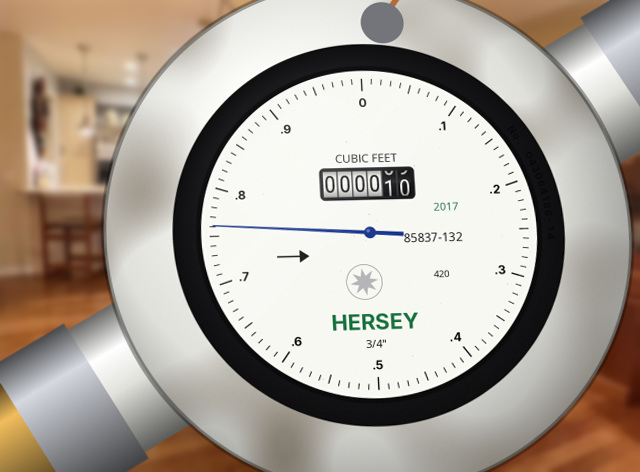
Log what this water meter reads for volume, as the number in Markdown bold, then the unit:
**9.76** ft³
